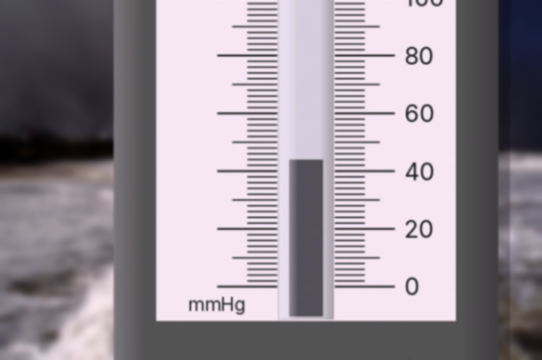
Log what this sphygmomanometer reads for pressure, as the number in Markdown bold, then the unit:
**44** mmHg
